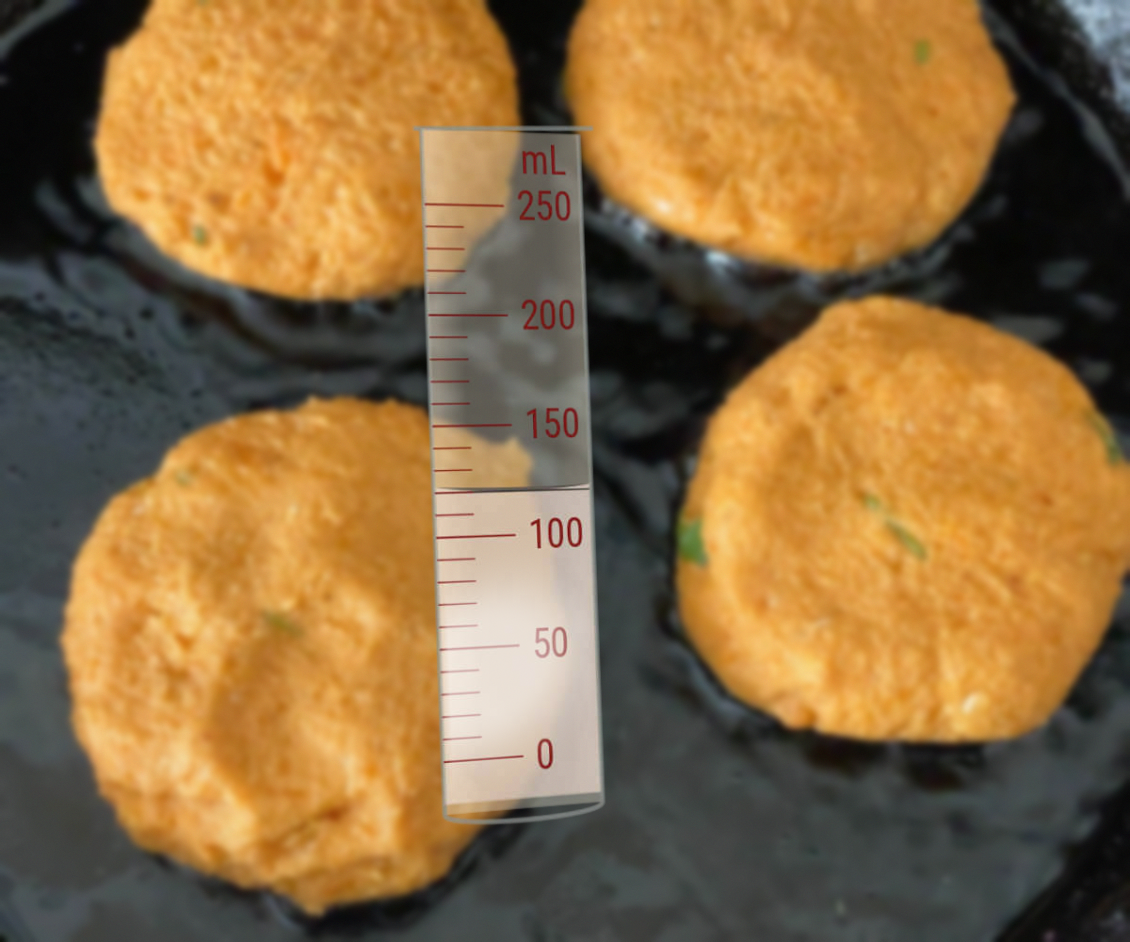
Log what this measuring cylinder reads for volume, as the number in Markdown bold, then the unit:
**120** mL
